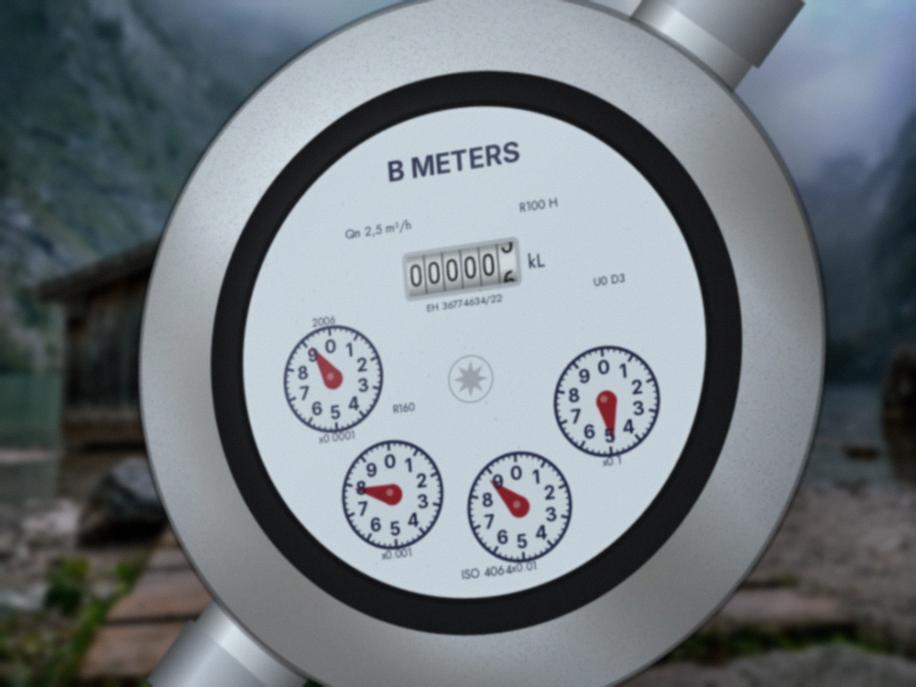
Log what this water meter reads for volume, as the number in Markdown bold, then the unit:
**5.4879** kL
